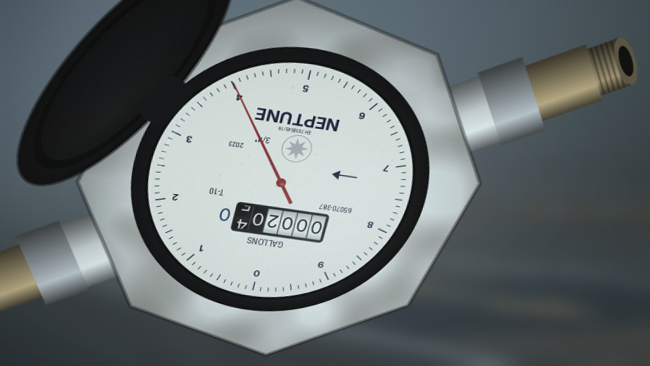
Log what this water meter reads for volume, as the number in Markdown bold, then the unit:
**2044.0** gal
